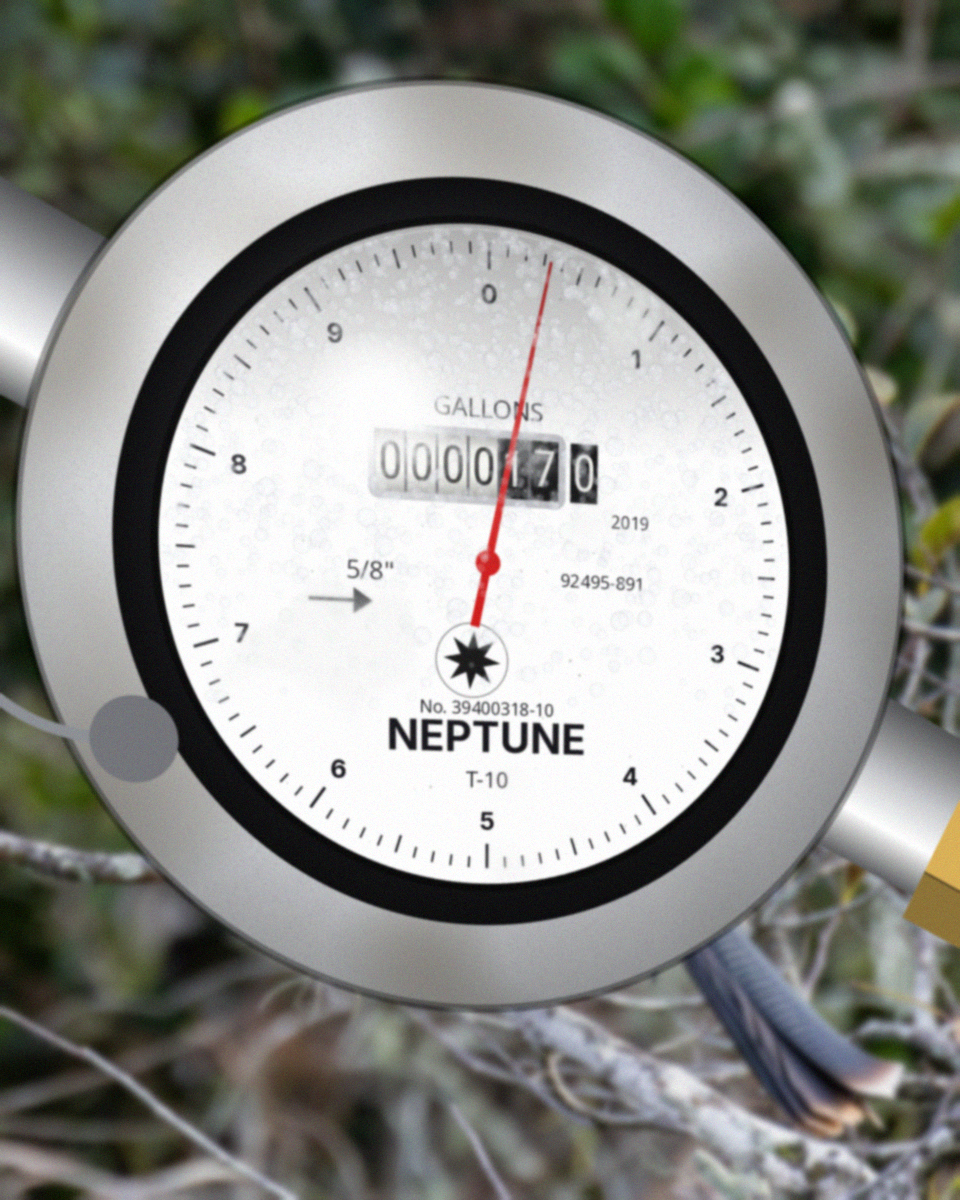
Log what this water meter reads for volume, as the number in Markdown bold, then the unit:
**170.3** gal
